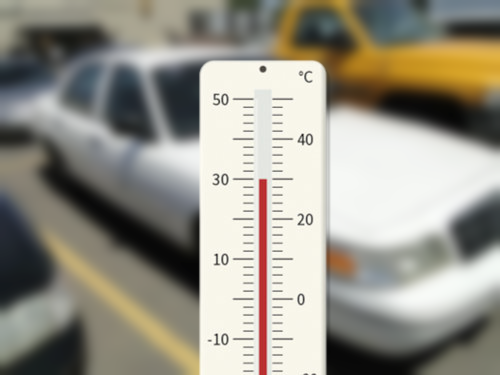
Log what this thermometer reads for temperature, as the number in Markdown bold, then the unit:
**30** °C
